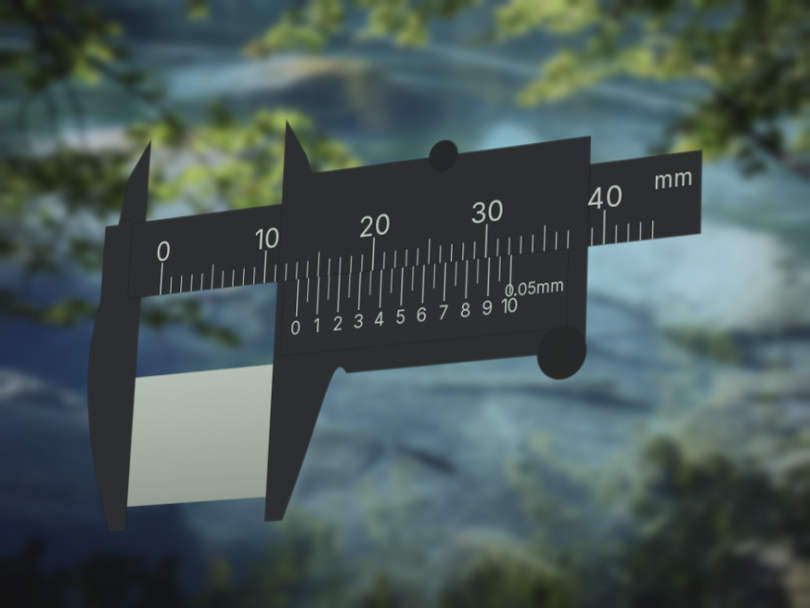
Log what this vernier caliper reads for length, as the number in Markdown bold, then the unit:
**13.2** mm
